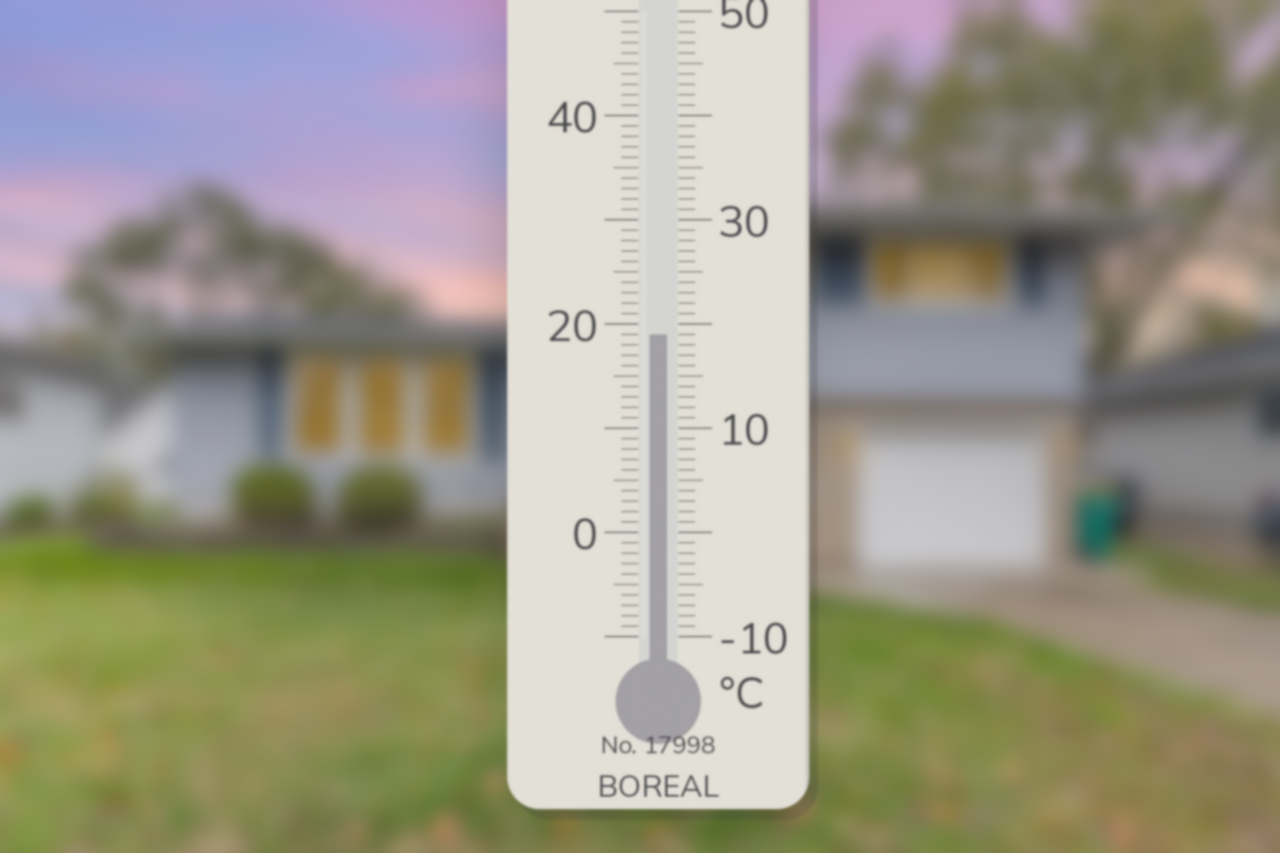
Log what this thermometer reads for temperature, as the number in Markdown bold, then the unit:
**19** °C
